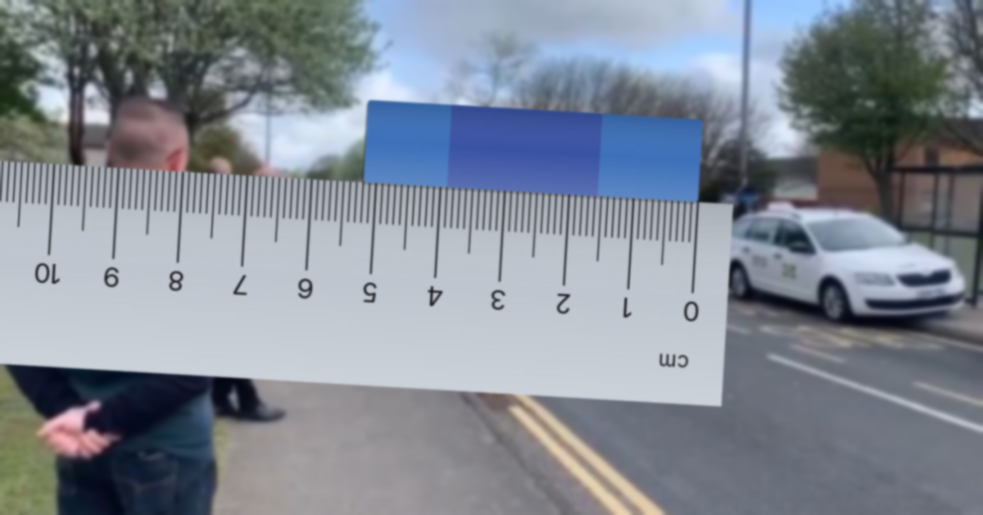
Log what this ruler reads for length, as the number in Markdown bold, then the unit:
**5.2** cm
